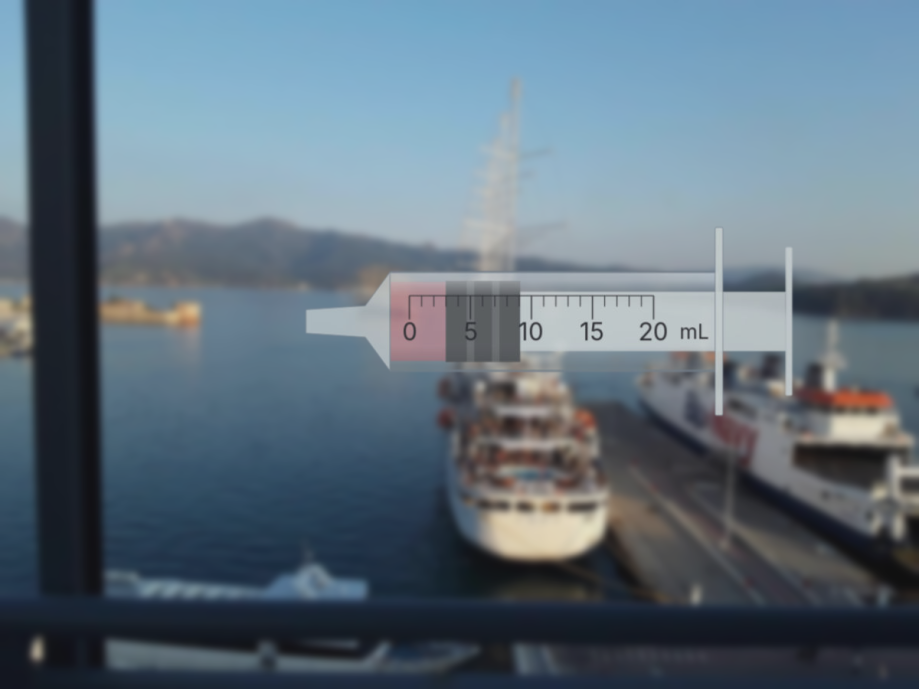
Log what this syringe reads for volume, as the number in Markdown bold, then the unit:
**3** mL
